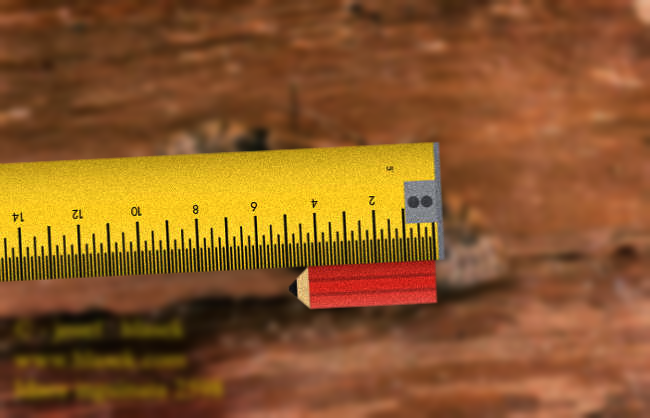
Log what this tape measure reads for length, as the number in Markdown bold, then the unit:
**5** in
